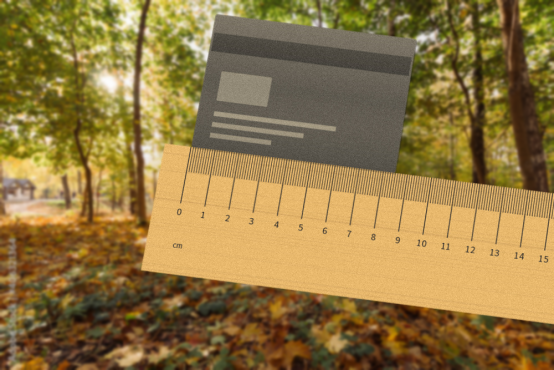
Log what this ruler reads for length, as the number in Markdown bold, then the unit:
**8.5** cm
